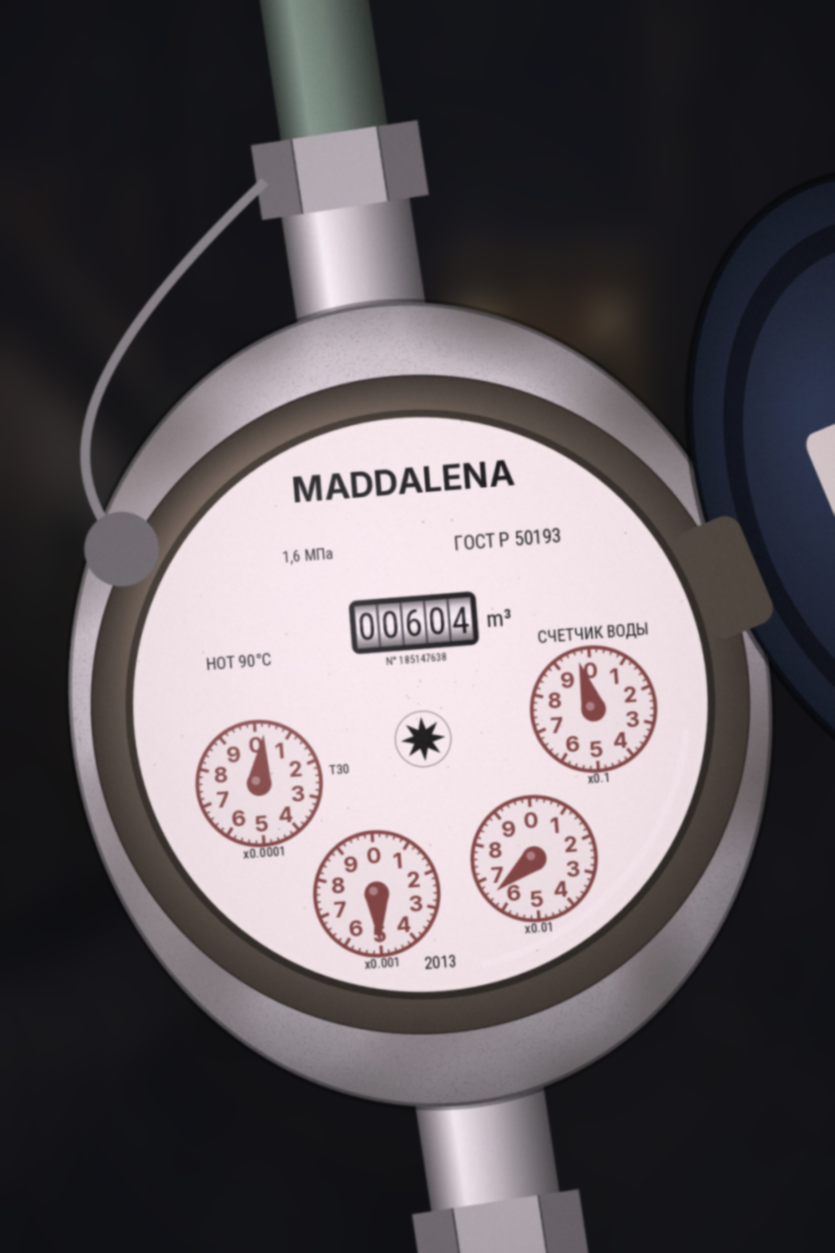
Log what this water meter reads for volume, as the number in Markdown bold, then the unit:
**603.9650** m³
